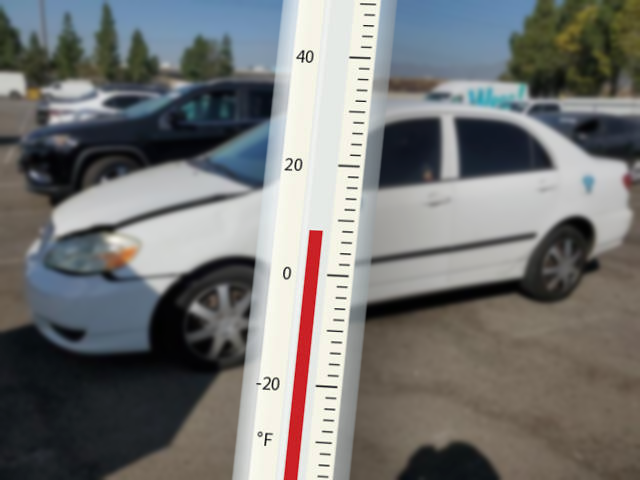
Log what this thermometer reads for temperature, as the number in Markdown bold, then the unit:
**8** °F
